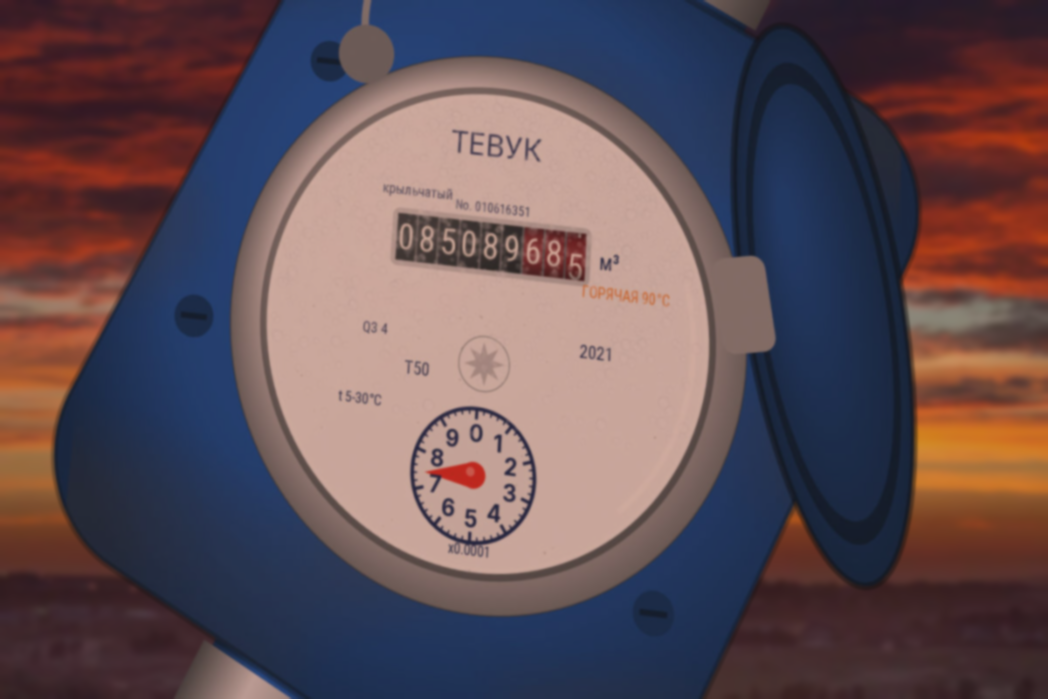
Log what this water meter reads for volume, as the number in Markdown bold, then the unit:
**85089.6847** m³
